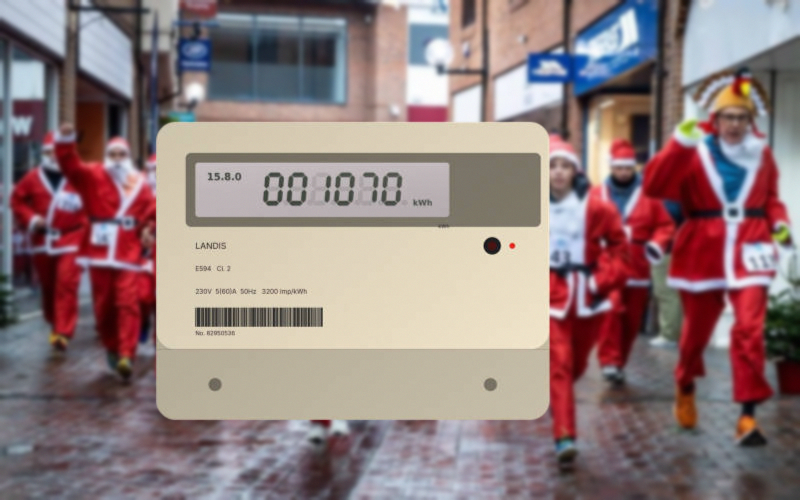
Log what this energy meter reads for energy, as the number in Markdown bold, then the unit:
**1070** kWh
